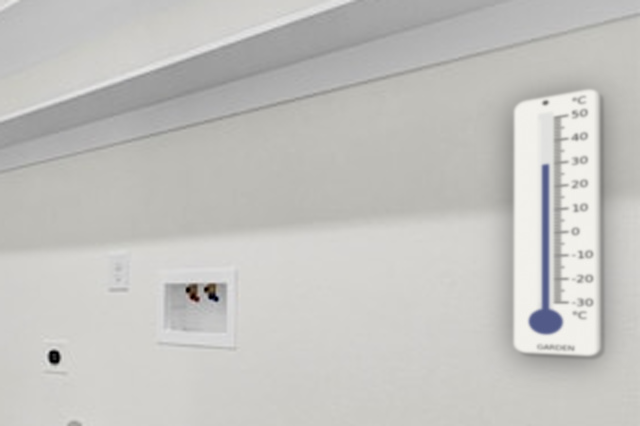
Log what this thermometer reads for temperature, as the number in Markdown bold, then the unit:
**30** °C
